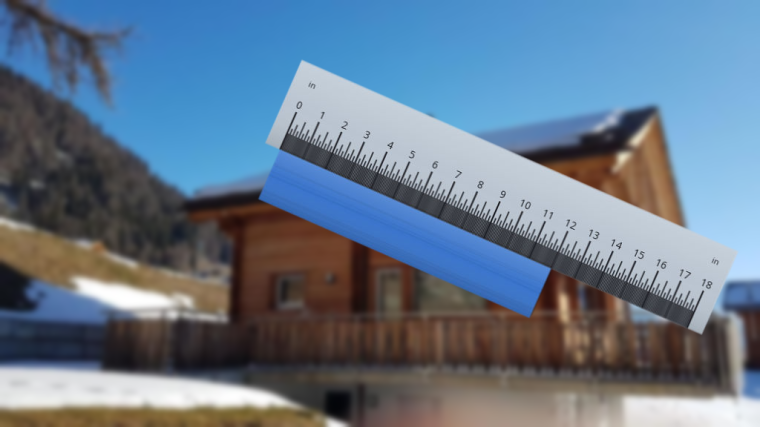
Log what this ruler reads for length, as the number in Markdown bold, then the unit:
**12** in
